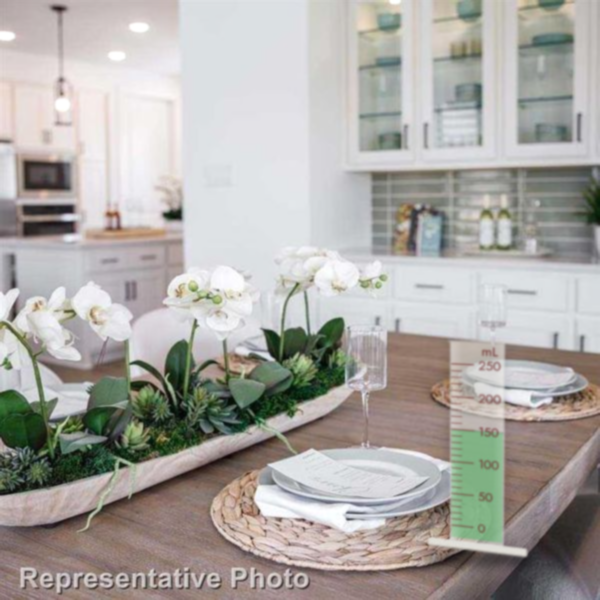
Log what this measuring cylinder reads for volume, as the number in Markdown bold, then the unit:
**150** mL
